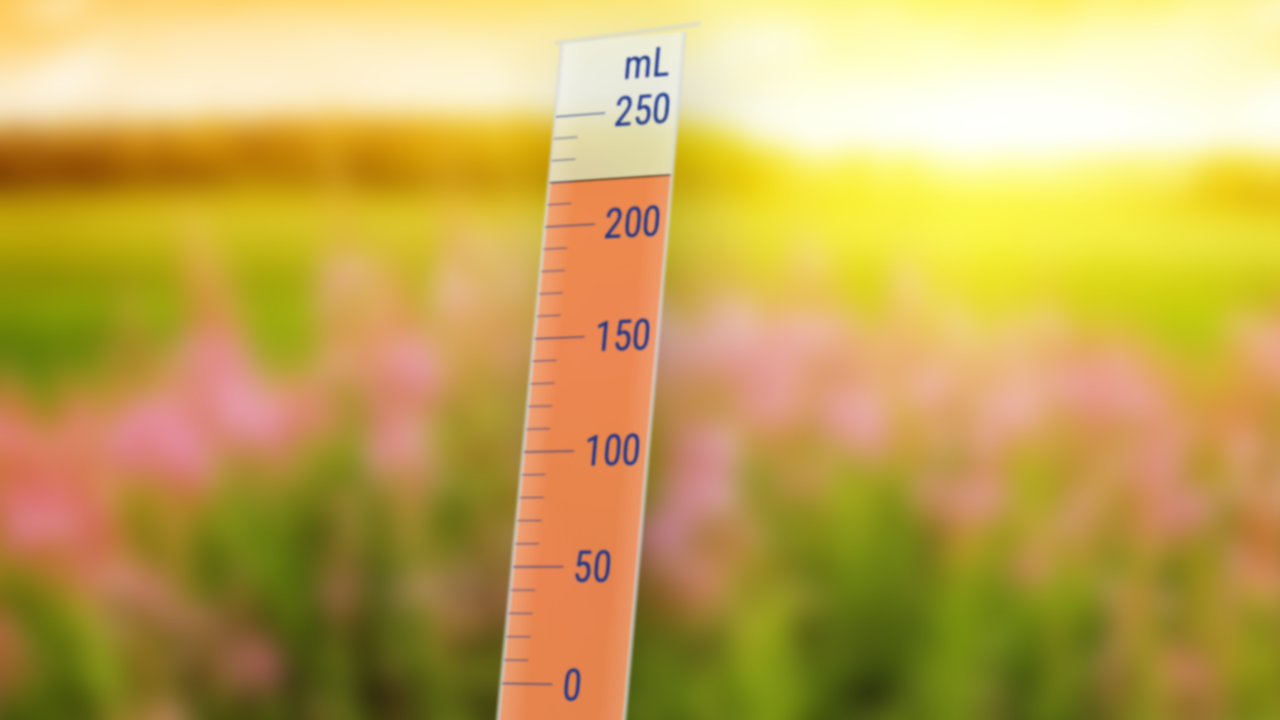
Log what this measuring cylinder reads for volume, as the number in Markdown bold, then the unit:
**220** mL
